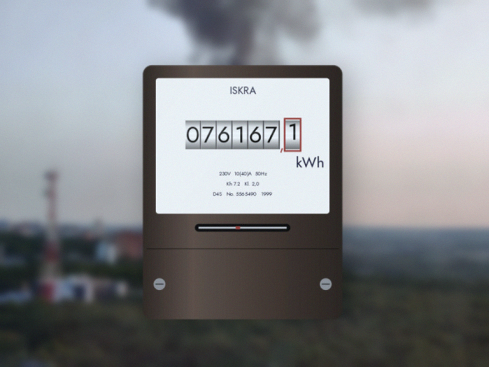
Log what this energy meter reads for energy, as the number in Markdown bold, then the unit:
**76167.1** kWh
